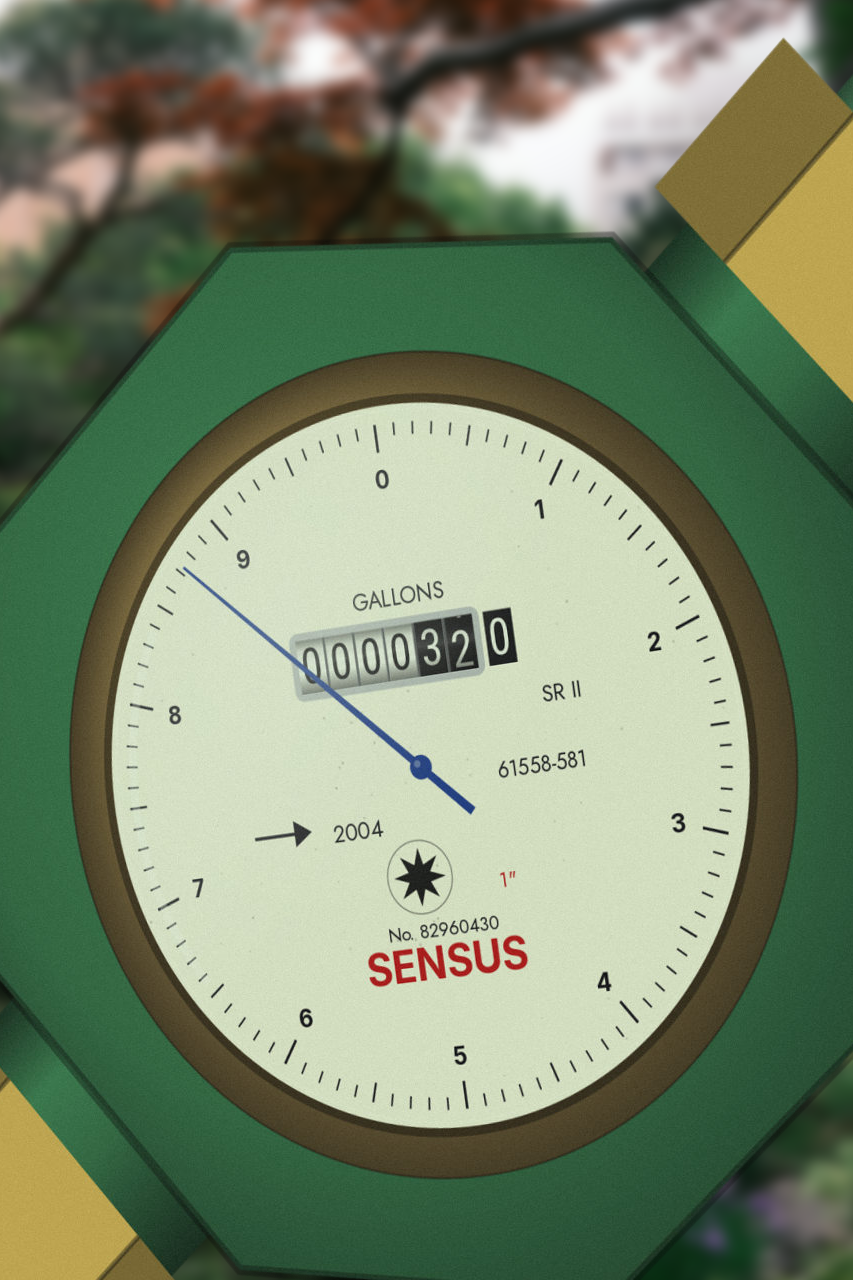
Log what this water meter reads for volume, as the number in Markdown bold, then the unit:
**318.7** gal
